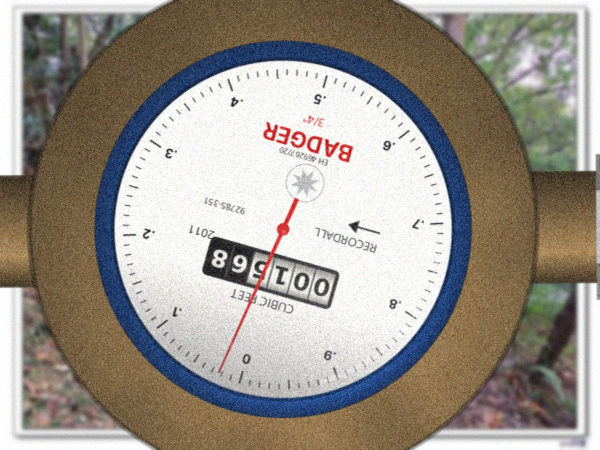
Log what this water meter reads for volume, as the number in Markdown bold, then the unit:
**1568.02** ft³
